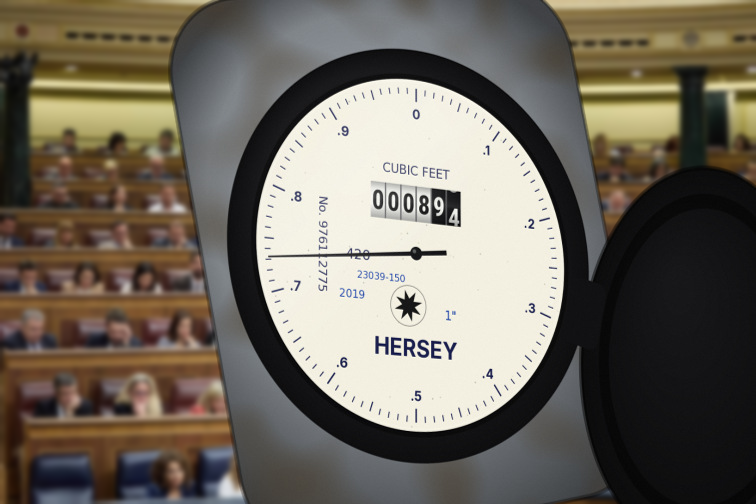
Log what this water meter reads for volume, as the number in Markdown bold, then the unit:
**893.73** ft³
